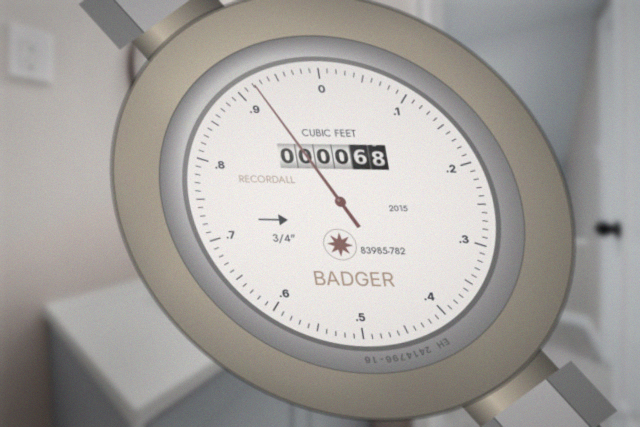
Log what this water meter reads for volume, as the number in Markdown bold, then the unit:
**67.92** ft³
